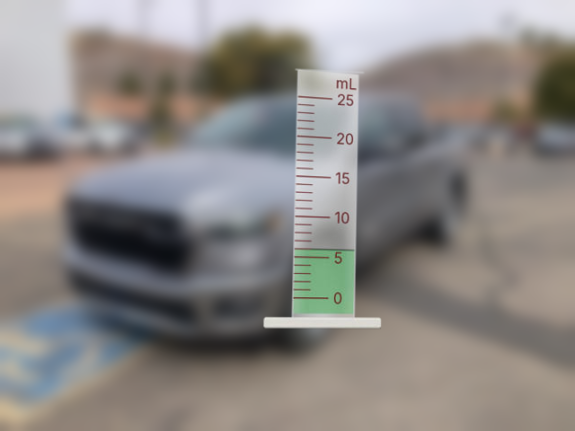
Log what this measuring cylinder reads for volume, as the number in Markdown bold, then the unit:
**6** mL
